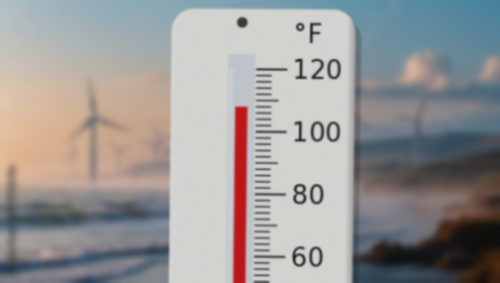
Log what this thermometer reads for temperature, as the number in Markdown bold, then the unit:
**108** °F
